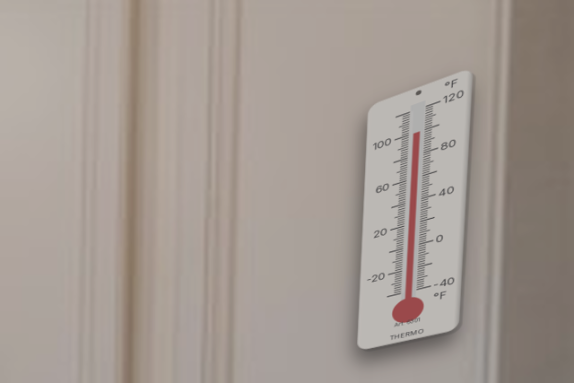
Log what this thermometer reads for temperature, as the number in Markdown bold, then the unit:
**100** °F
